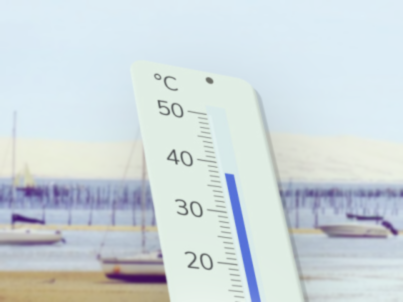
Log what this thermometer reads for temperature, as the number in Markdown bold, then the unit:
**38** °C
